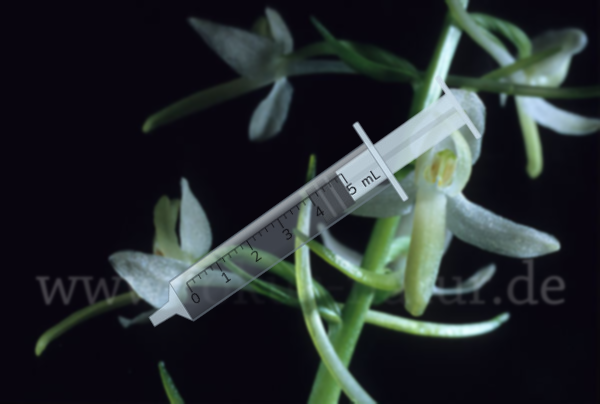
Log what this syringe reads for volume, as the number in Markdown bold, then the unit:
**4** mL
